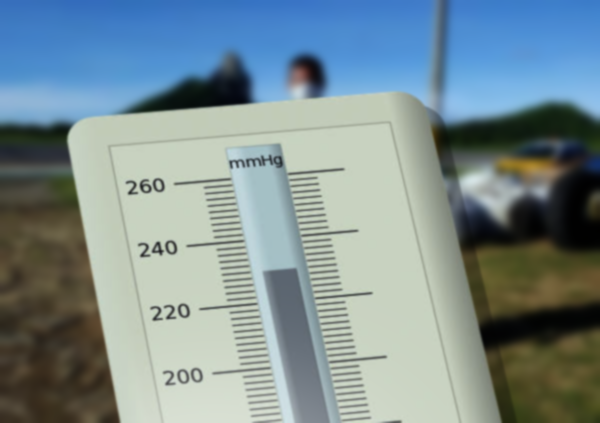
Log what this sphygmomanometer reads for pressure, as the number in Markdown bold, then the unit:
**230** mmHg
